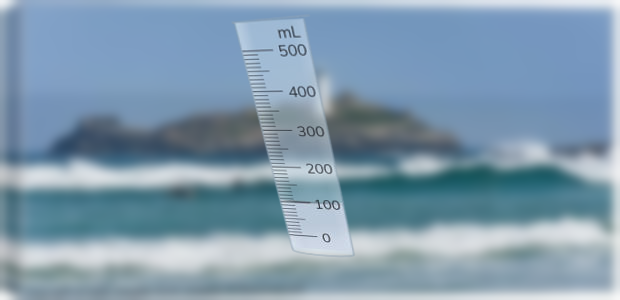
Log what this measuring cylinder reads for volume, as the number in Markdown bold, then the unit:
**100** mL
